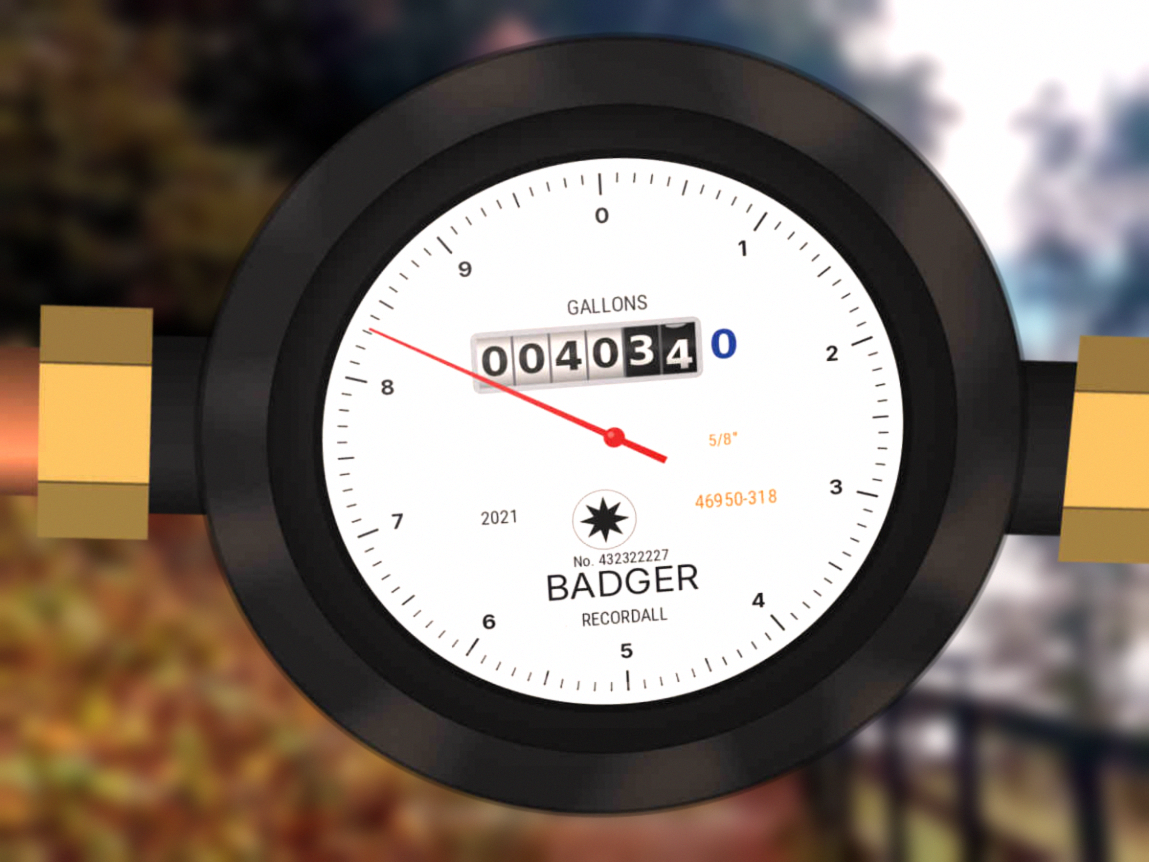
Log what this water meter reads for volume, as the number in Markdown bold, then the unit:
**40338.3** gal
